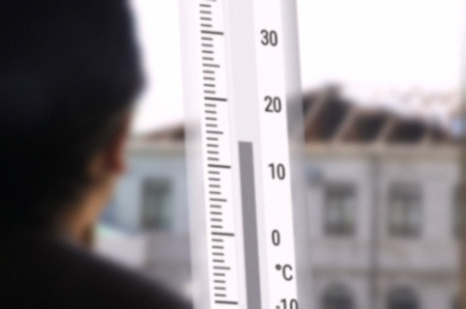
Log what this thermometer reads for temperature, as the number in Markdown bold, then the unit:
**14** °C
